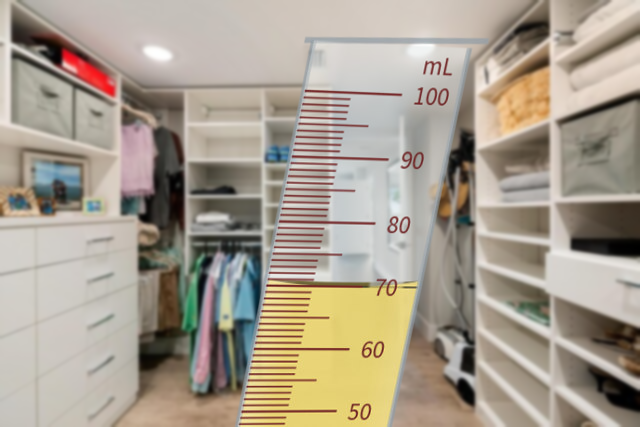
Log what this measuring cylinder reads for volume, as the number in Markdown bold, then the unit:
**70** mL
